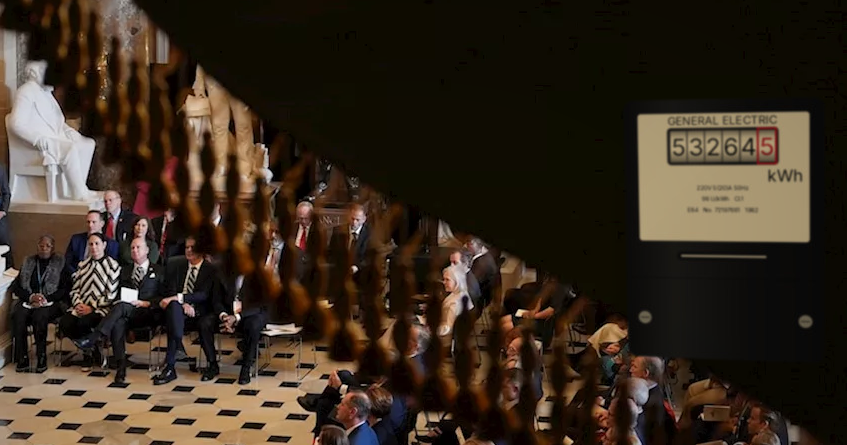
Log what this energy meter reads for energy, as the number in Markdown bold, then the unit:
**53264.5** kWh
